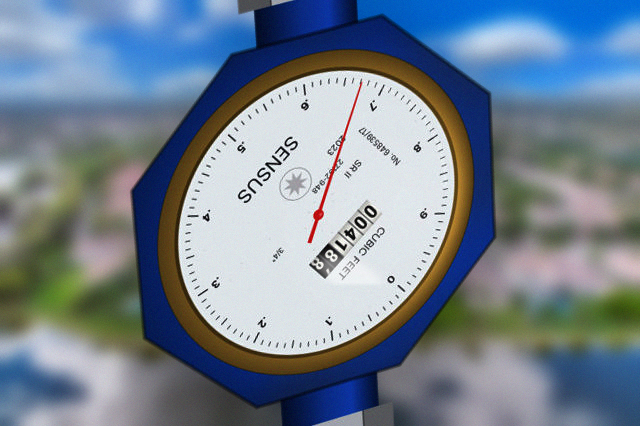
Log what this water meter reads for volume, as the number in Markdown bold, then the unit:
**4187.67** ft³
